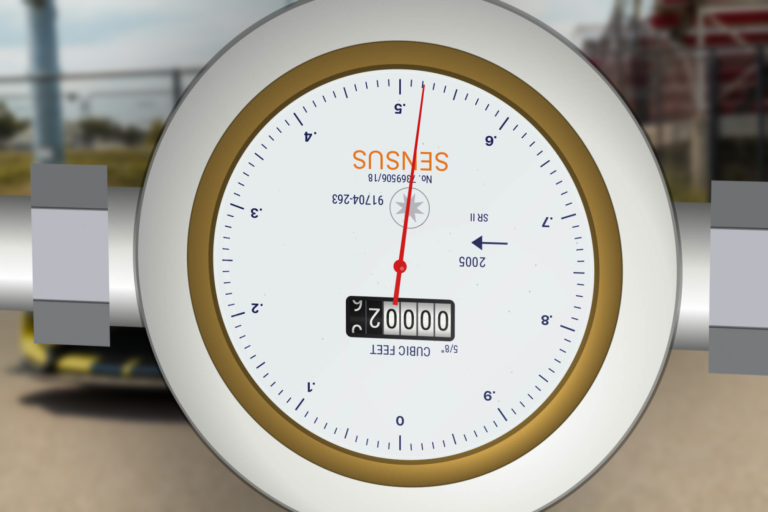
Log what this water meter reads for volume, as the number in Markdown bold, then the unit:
**25.52** ft³
